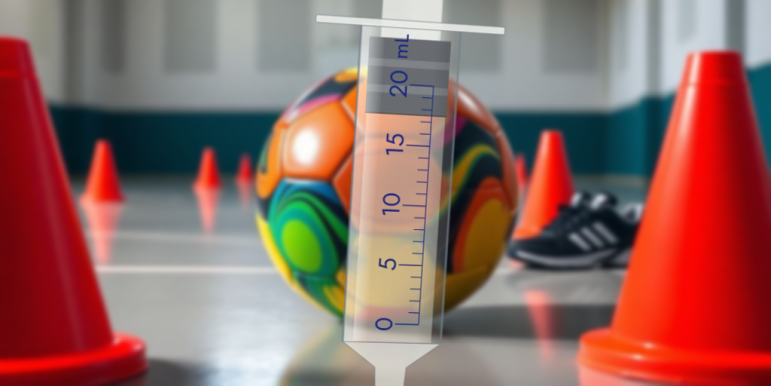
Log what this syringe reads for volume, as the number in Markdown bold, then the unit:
**17.5** mL
